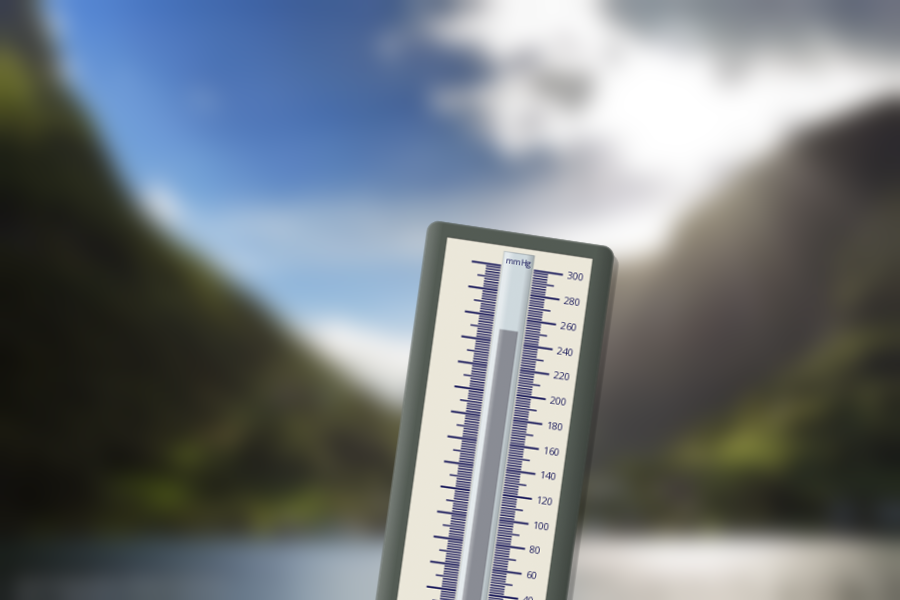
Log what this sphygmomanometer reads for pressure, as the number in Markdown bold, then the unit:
**250** mmHg
